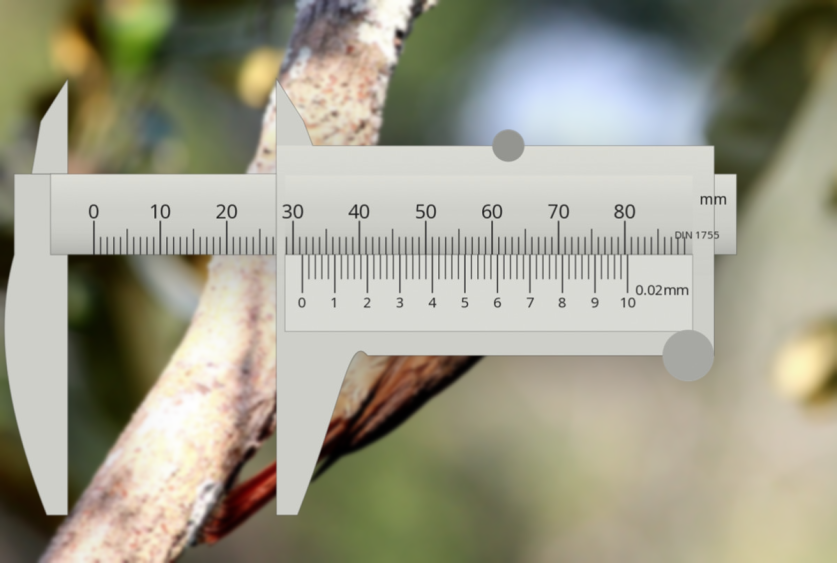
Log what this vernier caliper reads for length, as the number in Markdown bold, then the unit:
**31.4** mm
